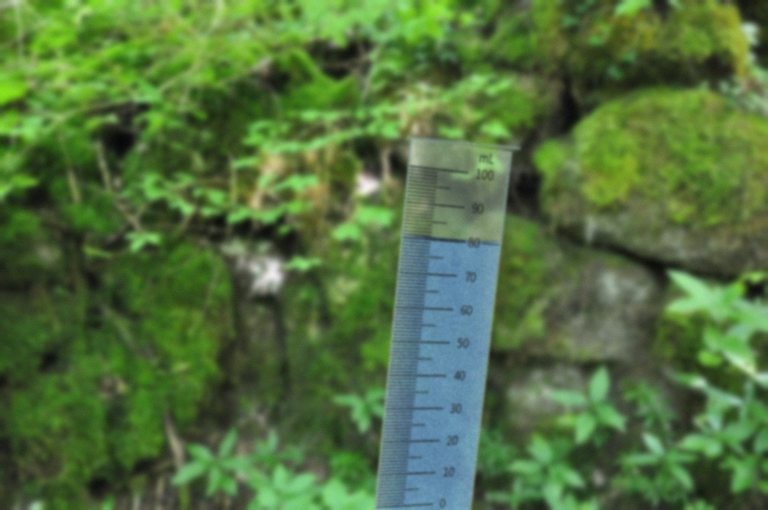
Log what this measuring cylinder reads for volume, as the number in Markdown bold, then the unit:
**80** mL
